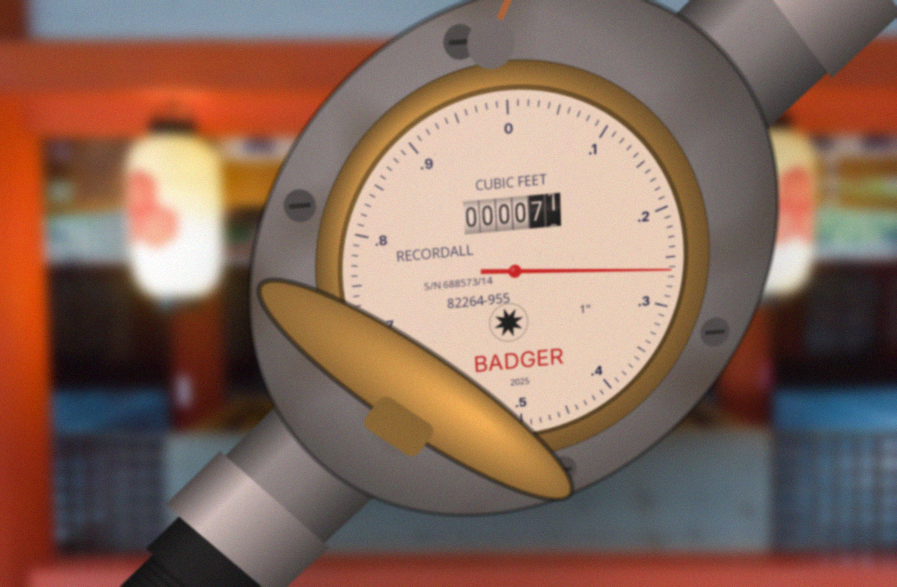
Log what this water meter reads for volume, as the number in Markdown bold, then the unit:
**71.26** ft³
